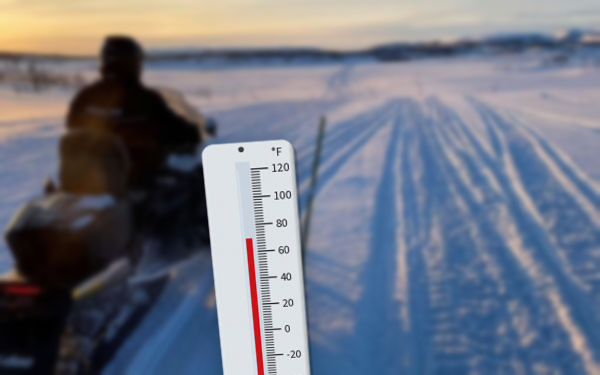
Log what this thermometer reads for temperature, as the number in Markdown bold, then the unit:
**70** °F
